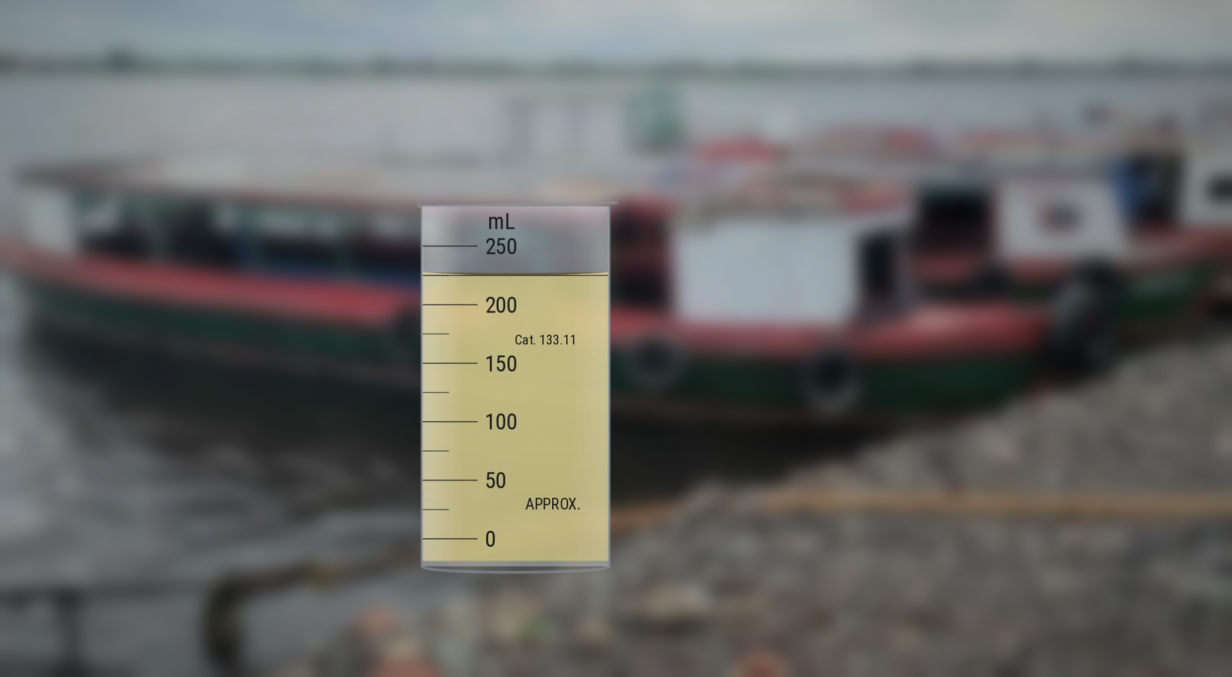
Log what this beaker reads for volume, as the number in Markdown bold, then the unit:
**225** mL
